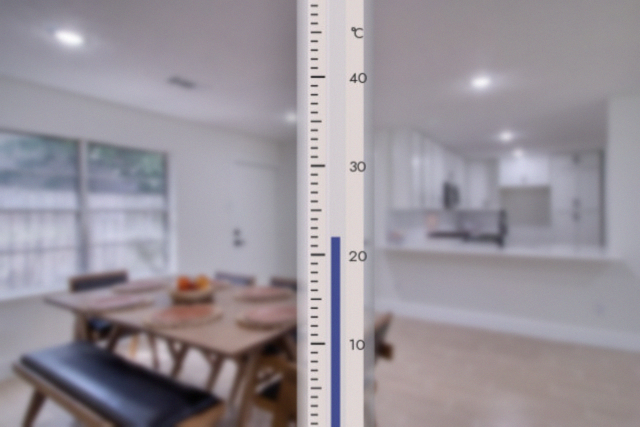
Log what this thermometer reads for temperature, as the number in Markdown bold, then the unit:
**22** °C
